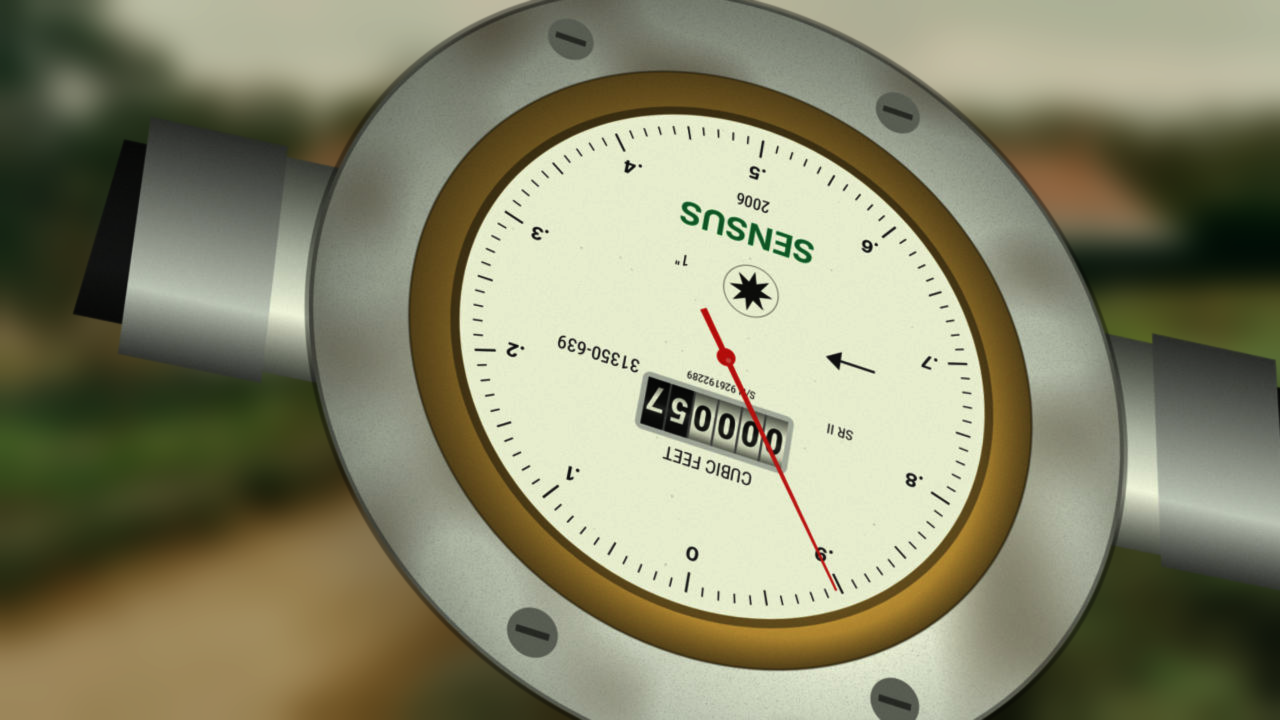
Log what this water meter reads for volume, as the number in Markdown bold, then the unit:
**56.90** ft³
